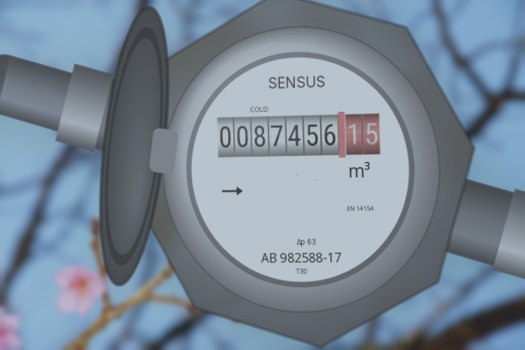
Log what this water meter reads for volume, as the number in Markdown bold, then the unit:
**87456.15** m³
